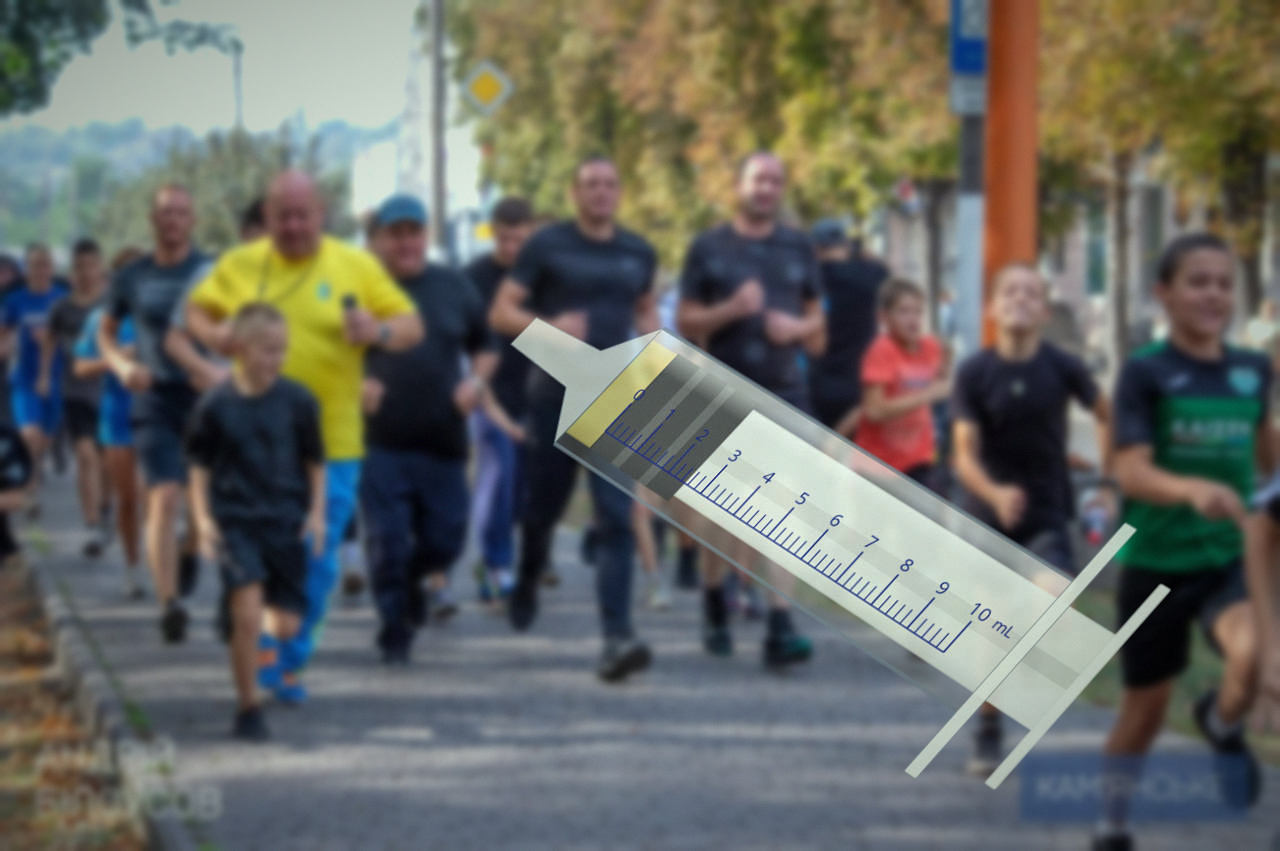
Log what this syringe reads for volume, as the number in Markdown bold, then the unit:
**0** mL
